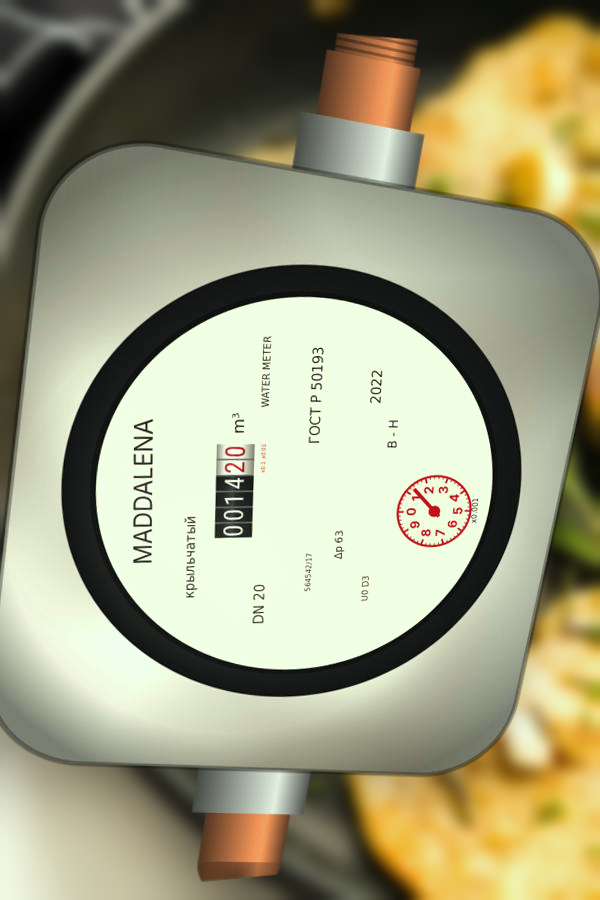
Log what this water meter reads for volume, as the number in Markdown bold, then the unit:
**14.201** m³
